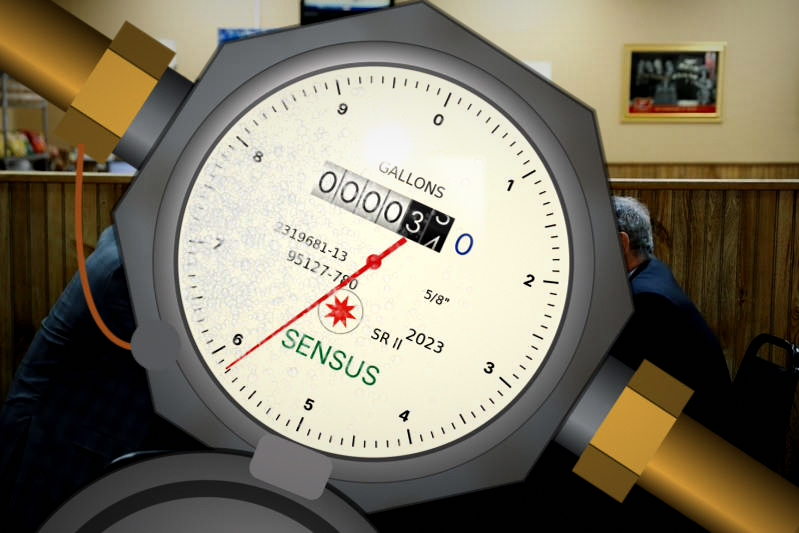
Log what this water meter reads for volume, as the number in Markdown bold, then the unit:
**335.8** gal
